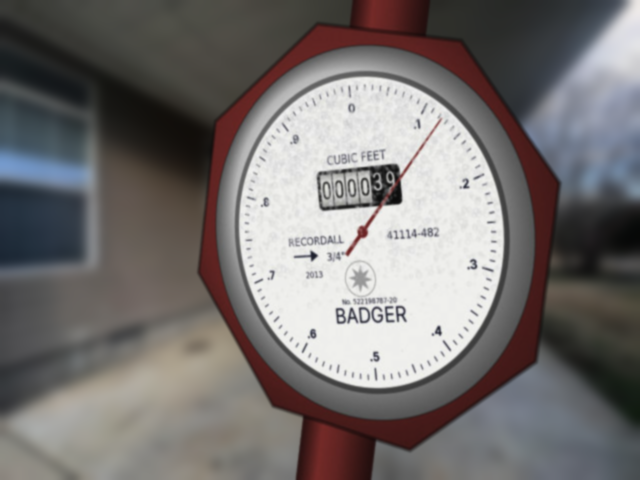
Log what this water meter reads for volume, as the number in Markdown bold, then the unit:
**39.12** ft³
